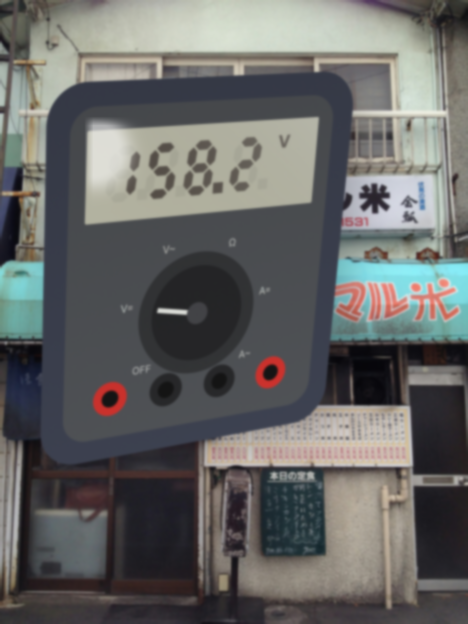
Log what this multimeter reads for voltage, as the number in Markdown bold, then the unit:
**158.2** V
